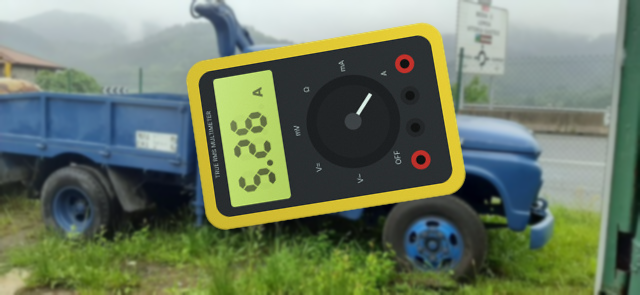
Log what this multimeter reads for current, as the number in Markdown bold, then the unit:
**5.26** A
